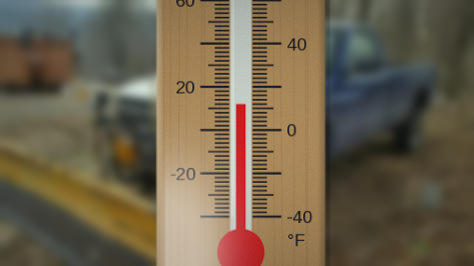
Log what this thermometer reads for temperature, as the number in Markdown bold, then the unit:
**12** °F
